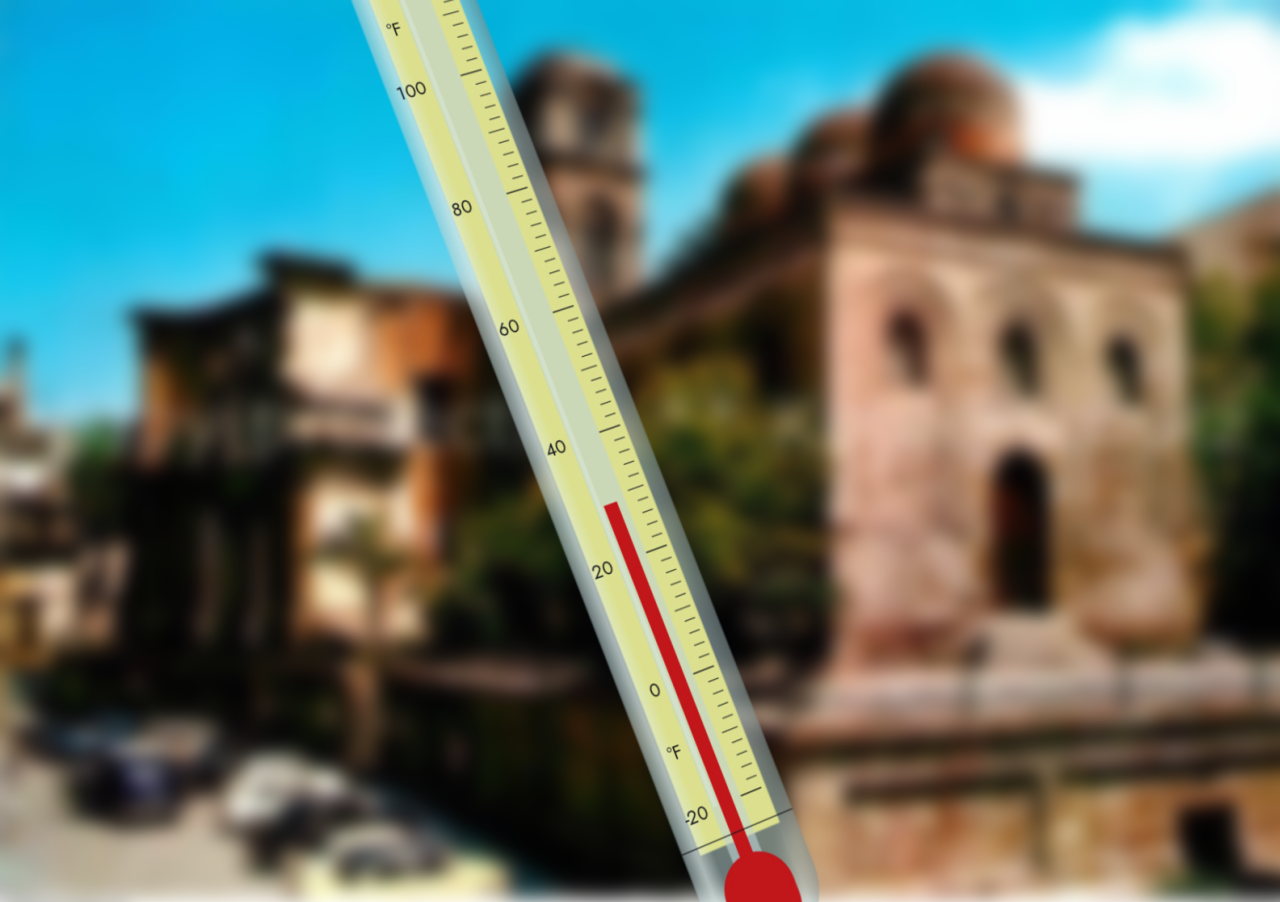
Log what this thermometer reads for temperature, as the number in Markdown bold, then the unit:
**29** °F
